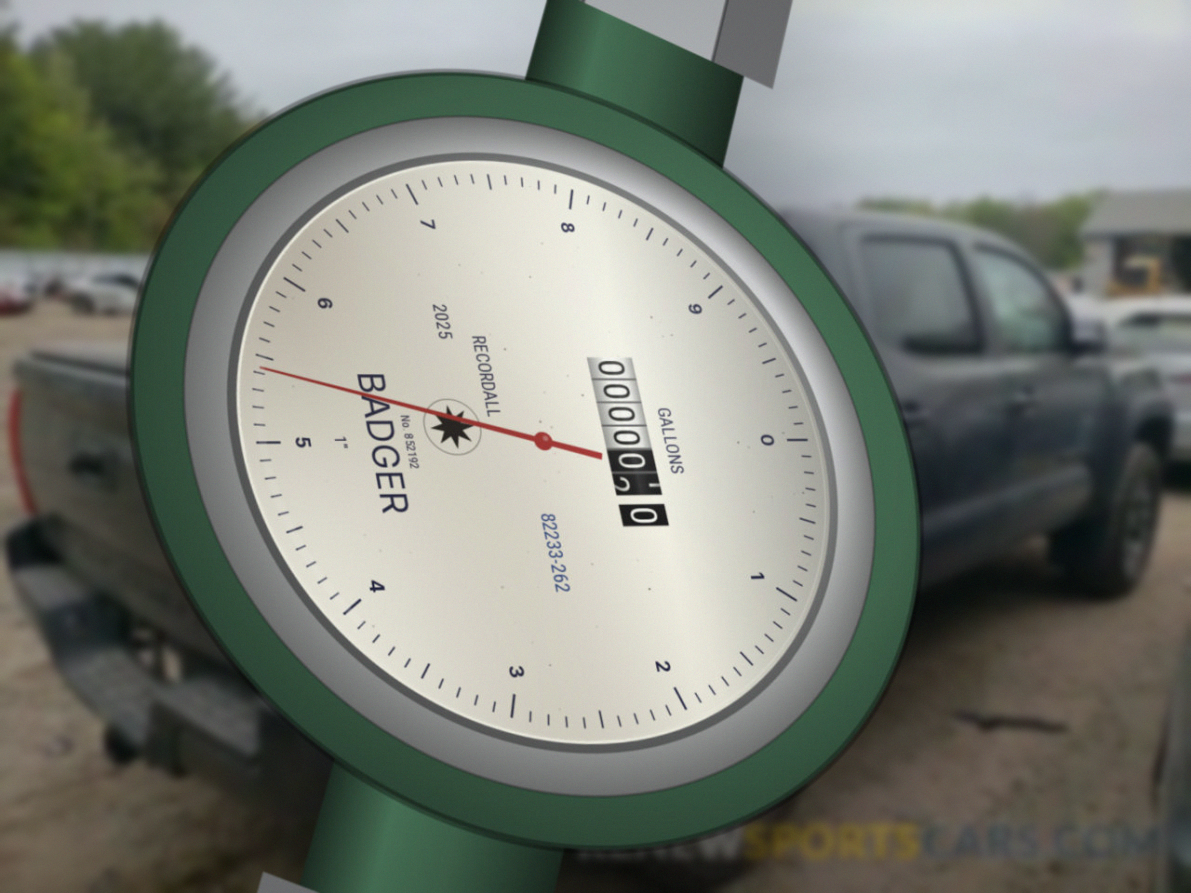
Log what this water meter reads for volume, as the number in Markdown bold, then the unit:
**15.4** gal
